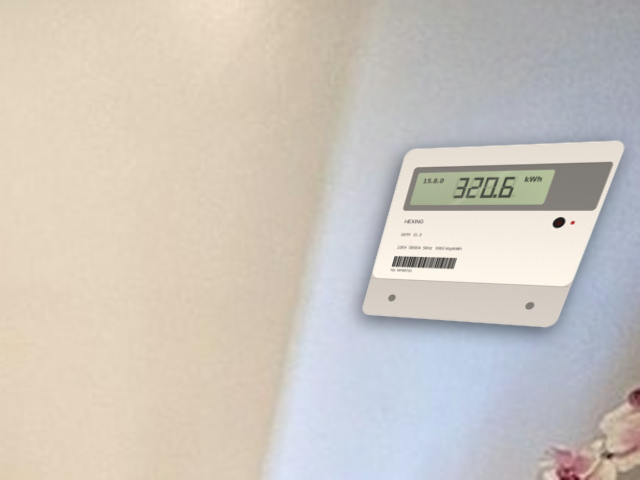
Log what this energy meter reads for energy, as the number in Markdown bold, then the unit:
**320.6** kWh
